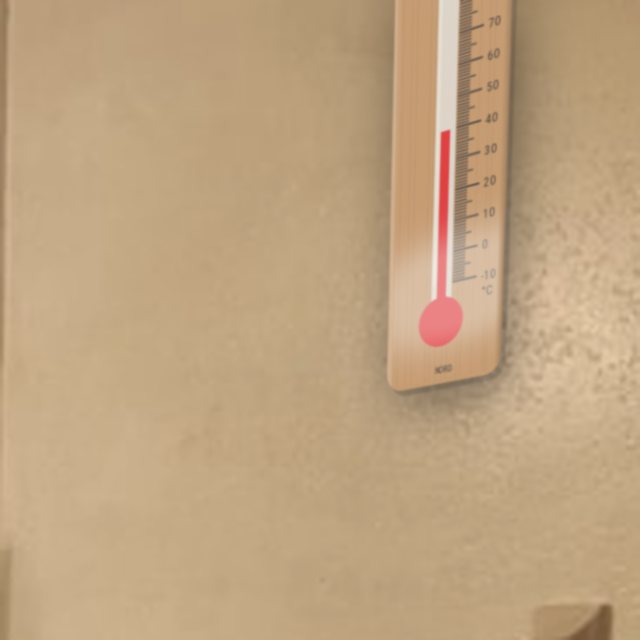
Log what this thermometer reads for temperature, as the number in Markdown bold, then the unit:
**40** °C
